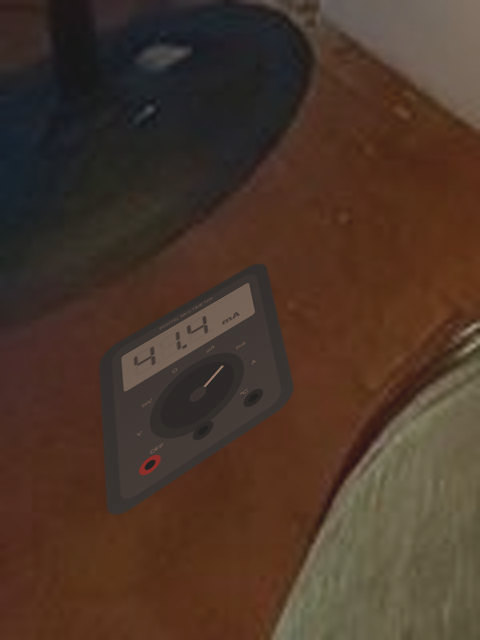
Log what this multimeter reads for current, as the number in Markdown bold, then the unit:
**41.4** mA
